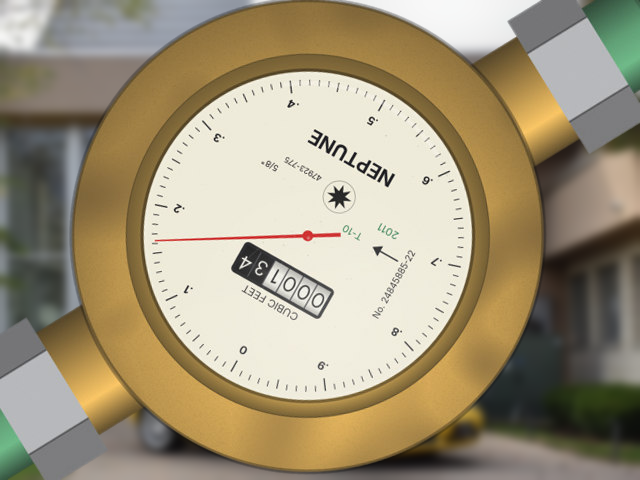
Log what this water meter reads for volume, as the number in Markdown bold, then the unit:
**134.16** ft³
